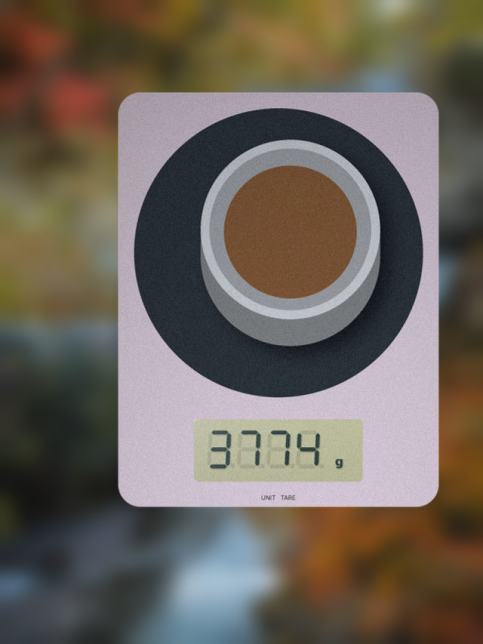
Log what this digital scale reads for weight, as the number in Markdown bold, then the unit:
**3774** g
